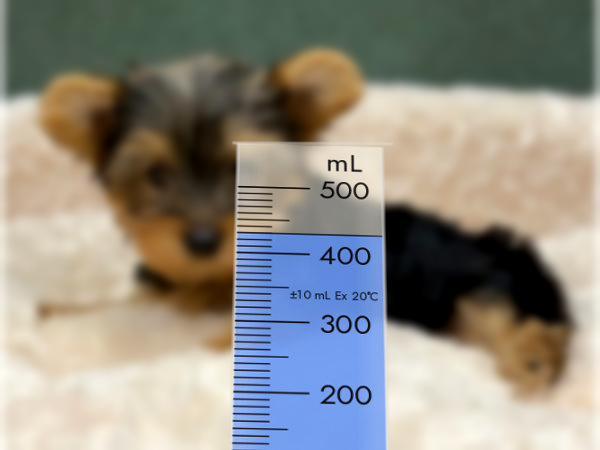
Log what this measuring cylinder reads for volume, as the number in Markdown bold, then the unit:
**430** mL
